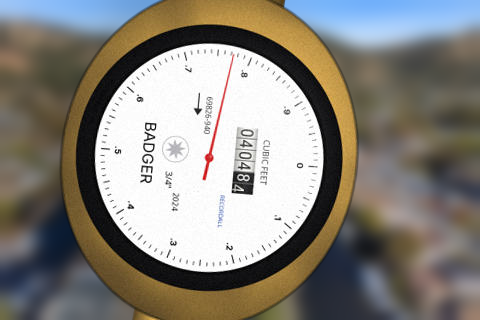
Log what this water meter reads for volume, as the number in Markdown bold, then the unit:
**40483.77** ft³
